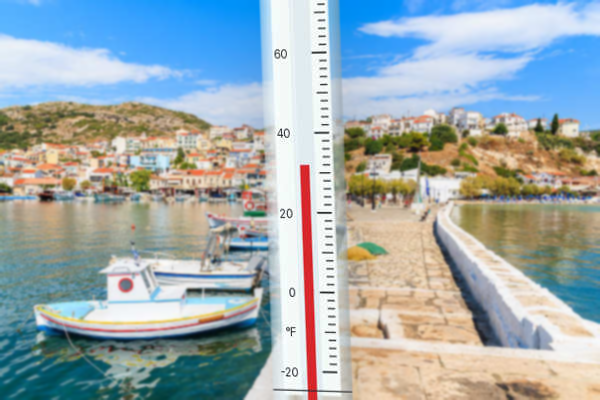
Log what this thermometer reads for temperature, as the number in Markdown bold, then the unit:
**32** °F
